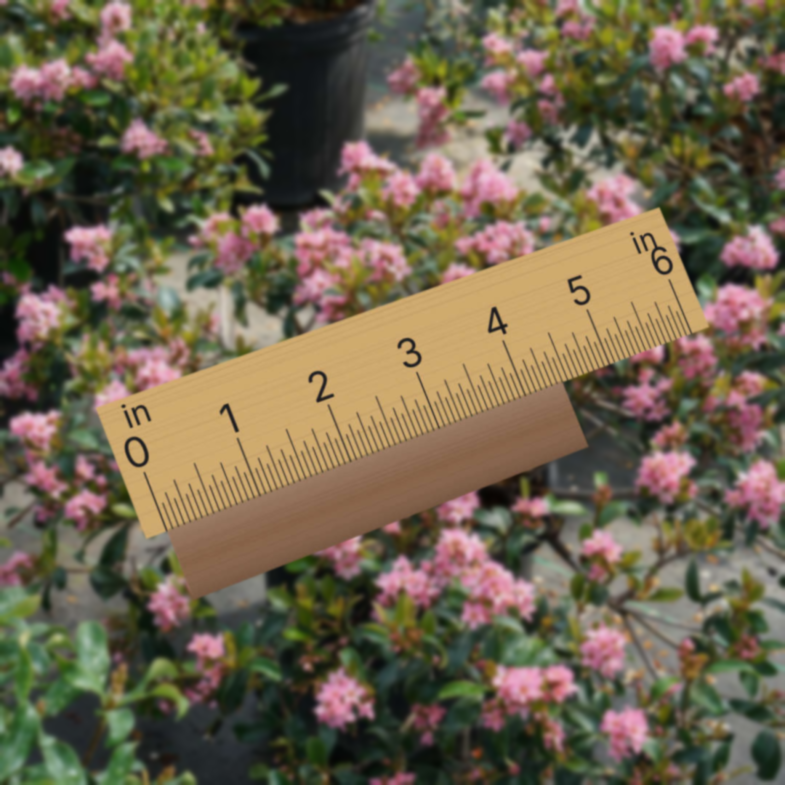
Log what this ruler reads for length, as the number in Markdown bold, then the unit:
**4.4375** in
